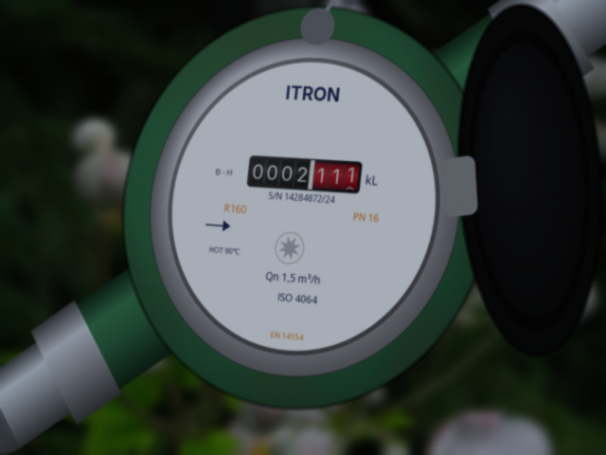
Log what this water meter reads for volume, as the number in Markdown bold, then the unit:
**2.111** kL
